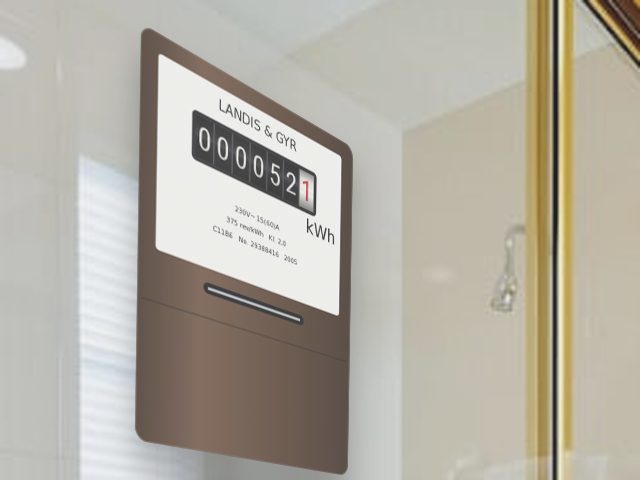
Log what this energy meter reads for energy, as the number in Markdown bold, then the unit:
**52.1** kWh
